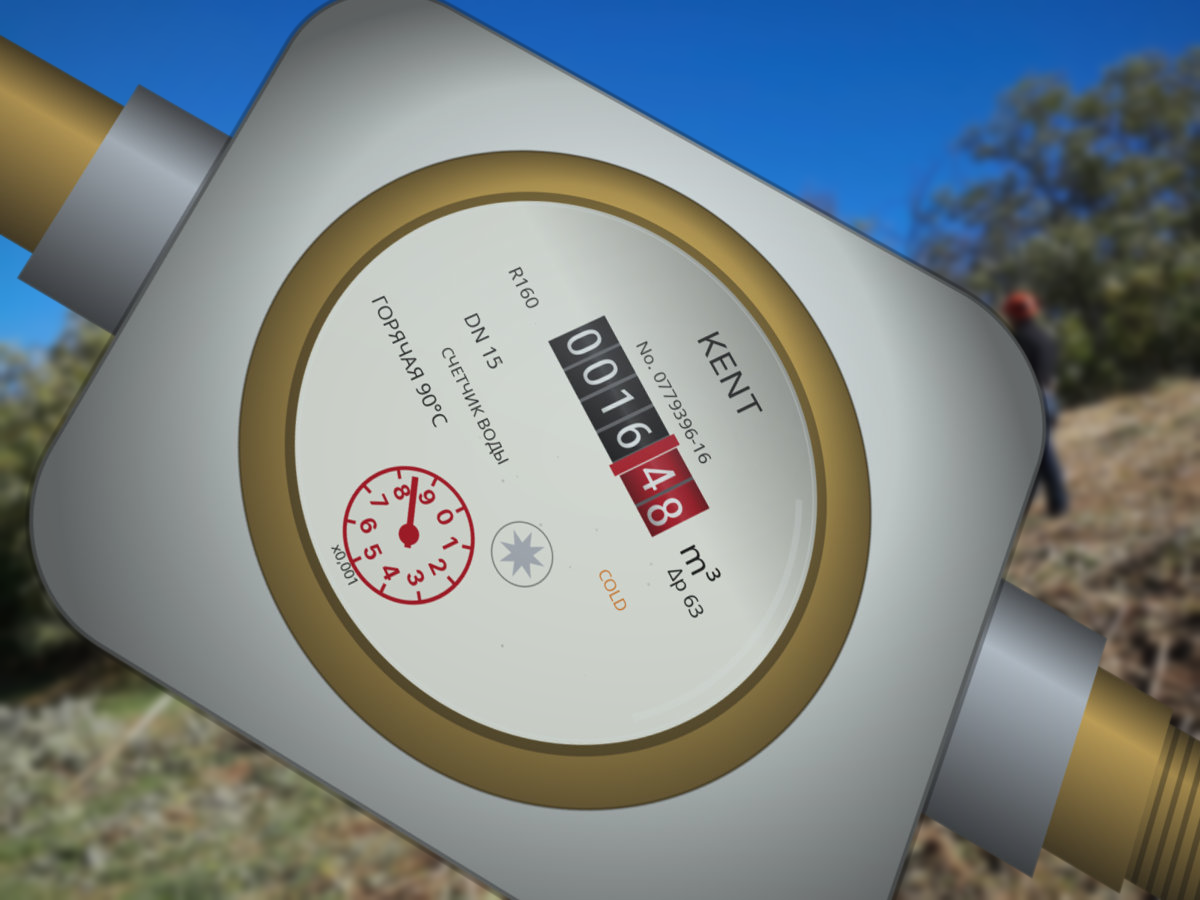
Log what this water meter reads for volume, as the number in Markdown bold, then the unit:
**16.478** m³
